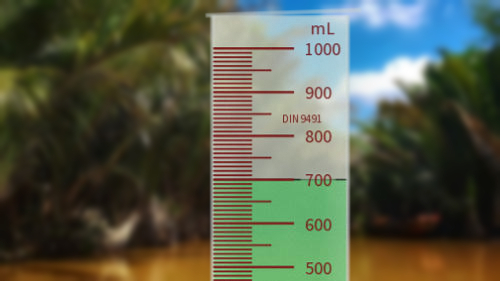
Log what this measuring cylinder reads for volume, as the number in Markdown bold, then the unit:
**700** mL
